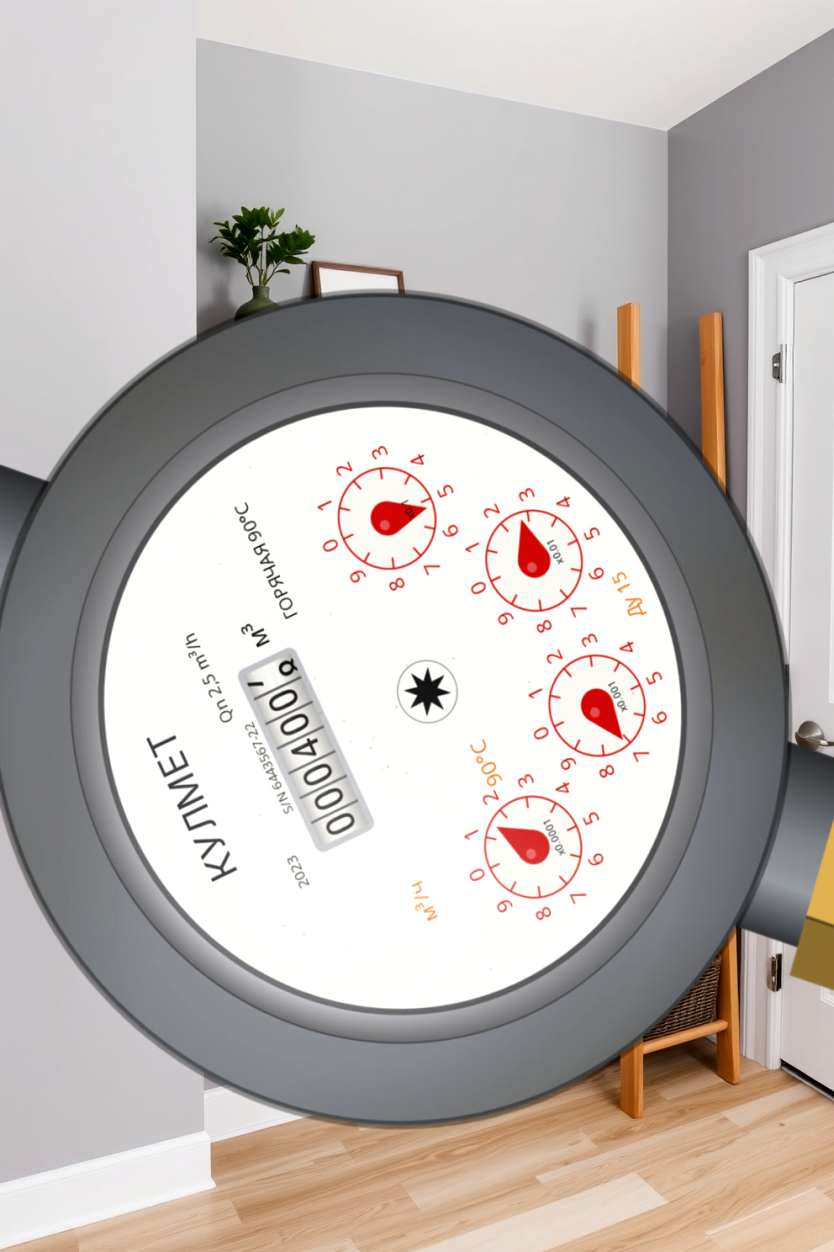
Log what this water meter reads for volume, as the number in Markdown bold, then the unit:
**4007.5271** m³
